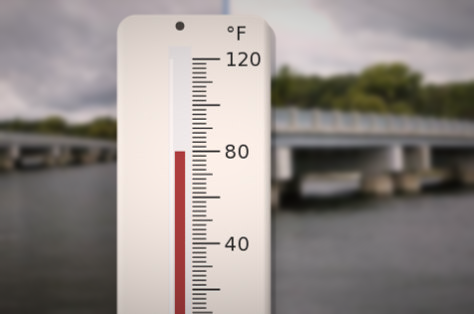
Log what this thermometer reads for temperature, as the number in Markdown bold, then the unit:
**80** °F
